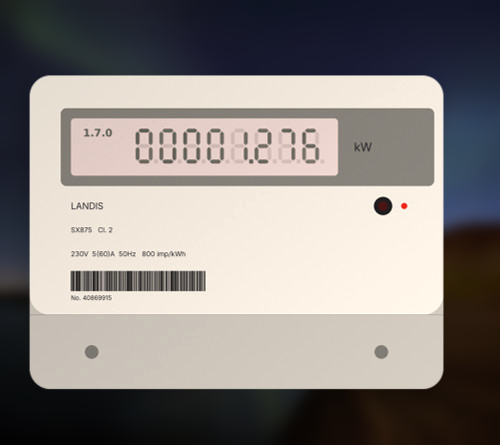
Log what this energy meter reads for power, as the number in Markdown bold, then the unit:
**1.276** kW
